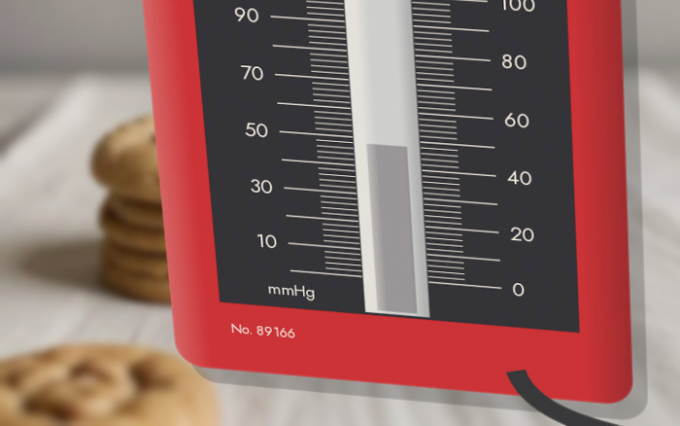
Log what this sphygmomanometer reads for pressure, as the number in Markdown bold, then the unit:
**48** mmHg
